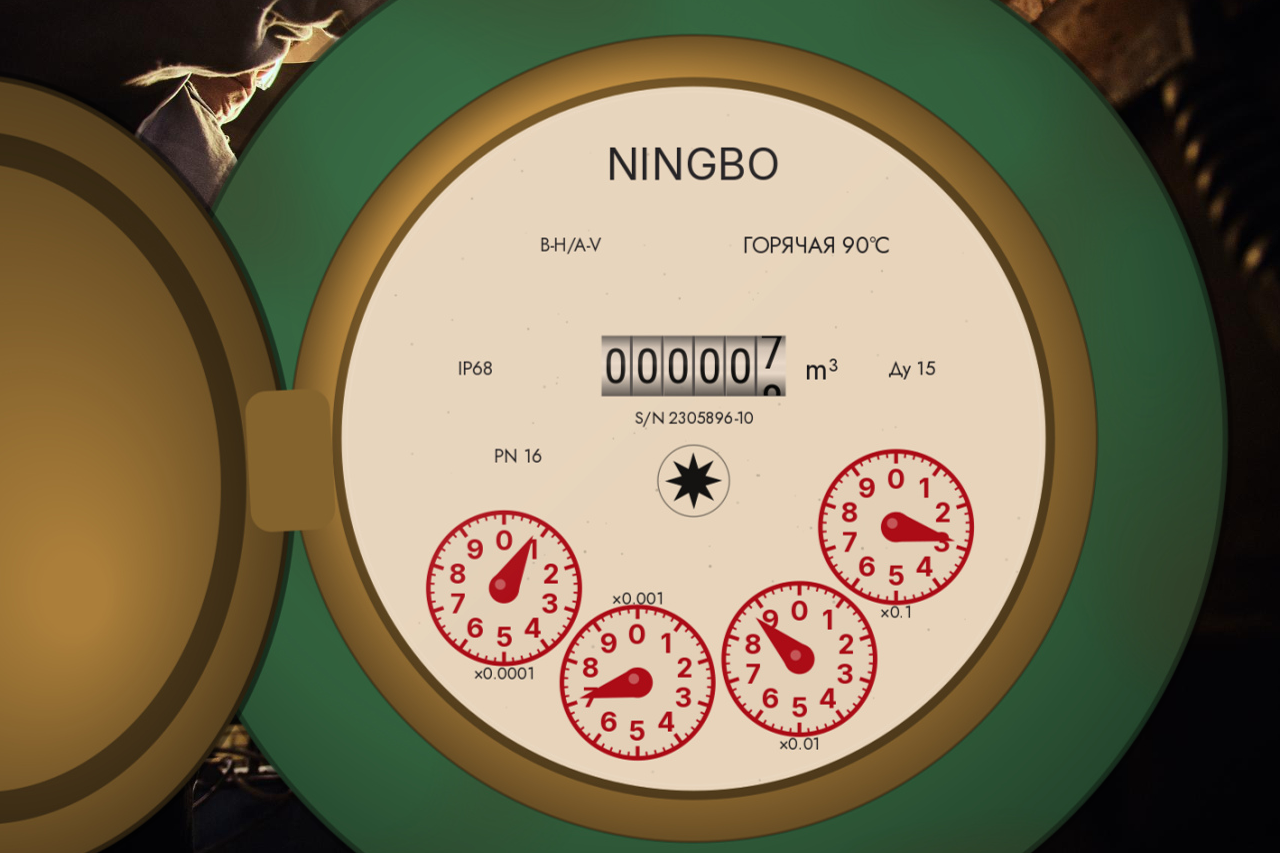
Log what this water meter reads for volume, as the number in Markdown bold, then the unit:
**7.2870** m³
